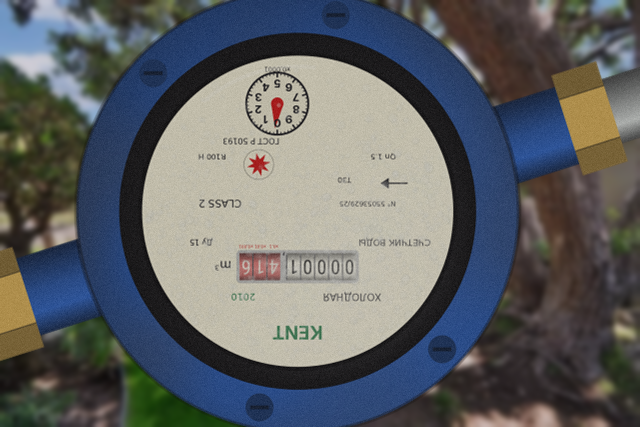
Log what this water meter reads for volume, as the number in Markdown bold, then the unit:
**1.4160** m³
